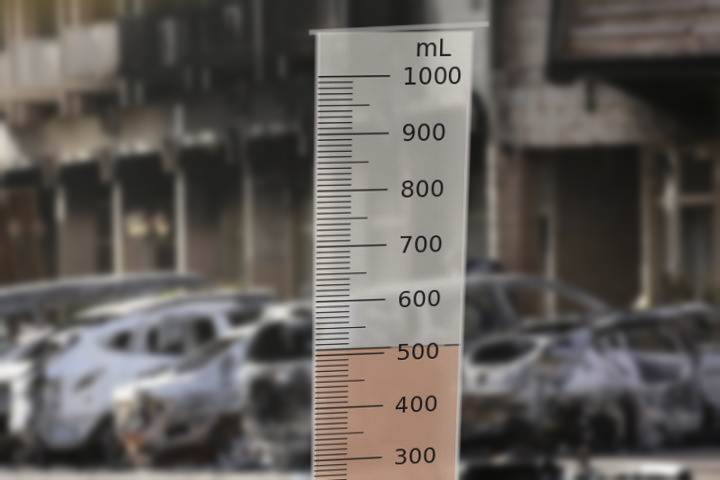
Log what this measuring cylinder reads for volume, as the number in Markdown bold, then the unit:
**510** mL
